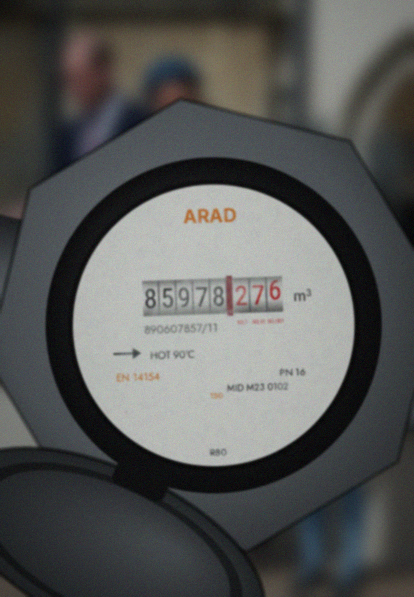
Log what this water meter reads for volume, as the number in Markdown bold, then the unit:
**85978.276** m³
